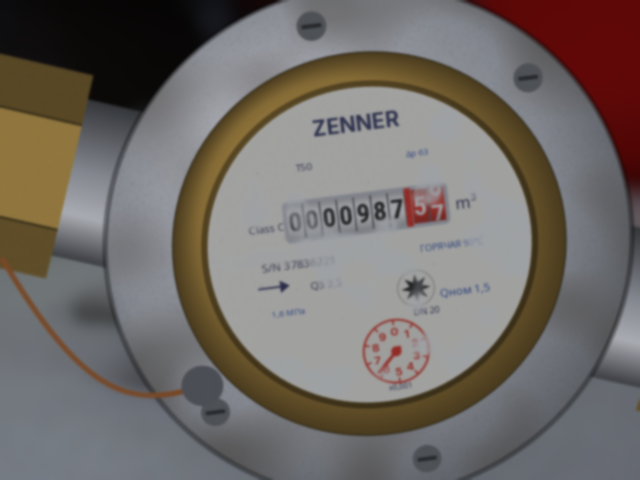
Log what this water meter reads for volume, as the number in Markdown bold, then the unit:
**987.566** m³
